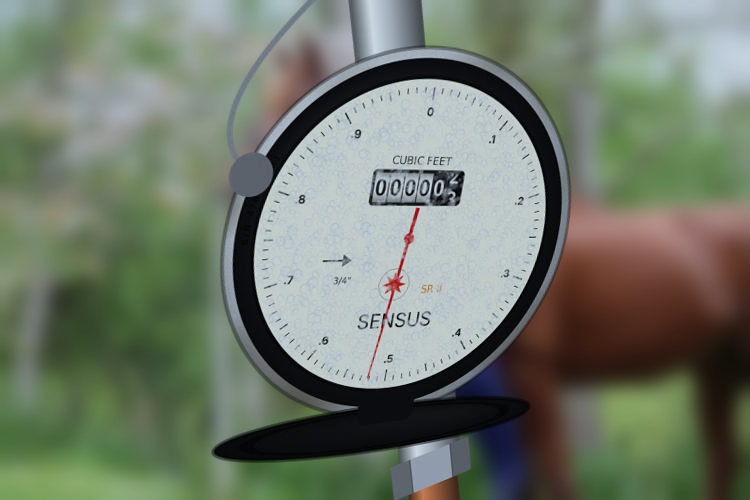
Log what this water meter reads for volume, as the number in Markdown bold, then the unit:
**2.52** ft³
